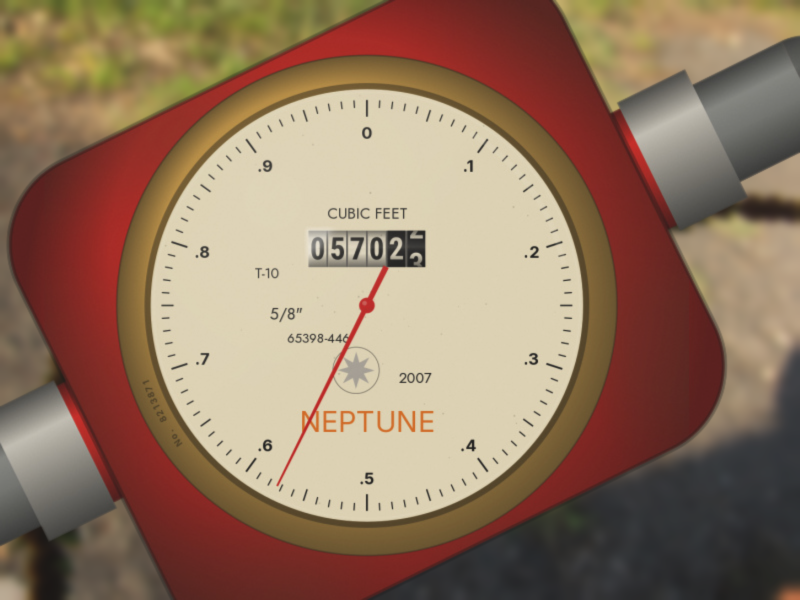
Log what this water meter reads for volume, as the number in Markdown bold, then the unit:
**57022.57** ft³
